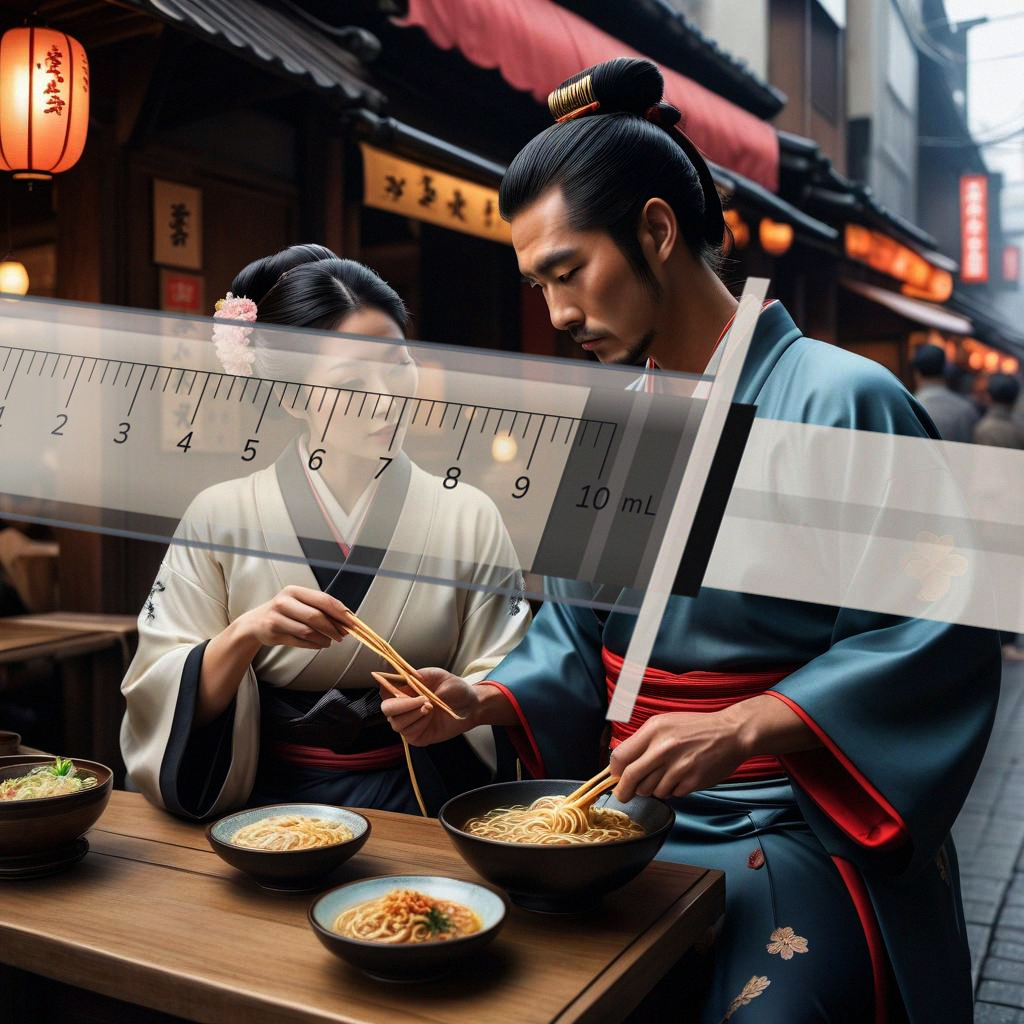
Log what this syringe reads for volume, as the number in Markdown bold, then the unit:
**9.5** mL
